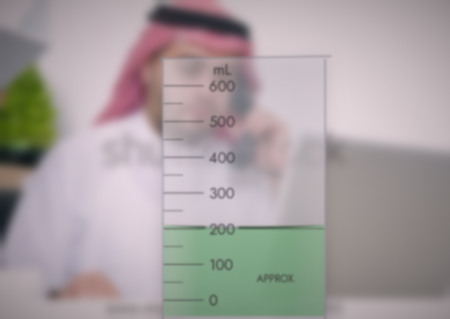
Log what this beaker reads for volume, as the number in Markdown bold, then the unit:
**200** mL
